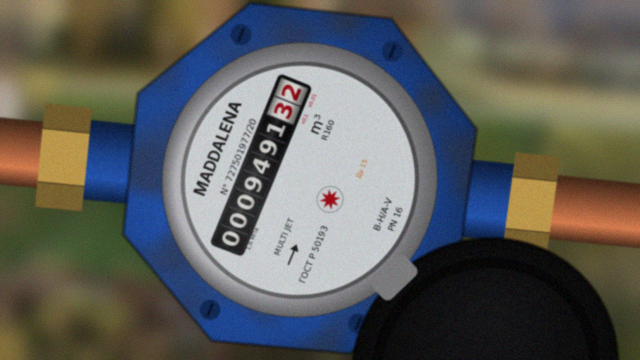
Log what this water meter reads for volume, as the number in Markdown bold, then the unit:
**9491.32** m³
